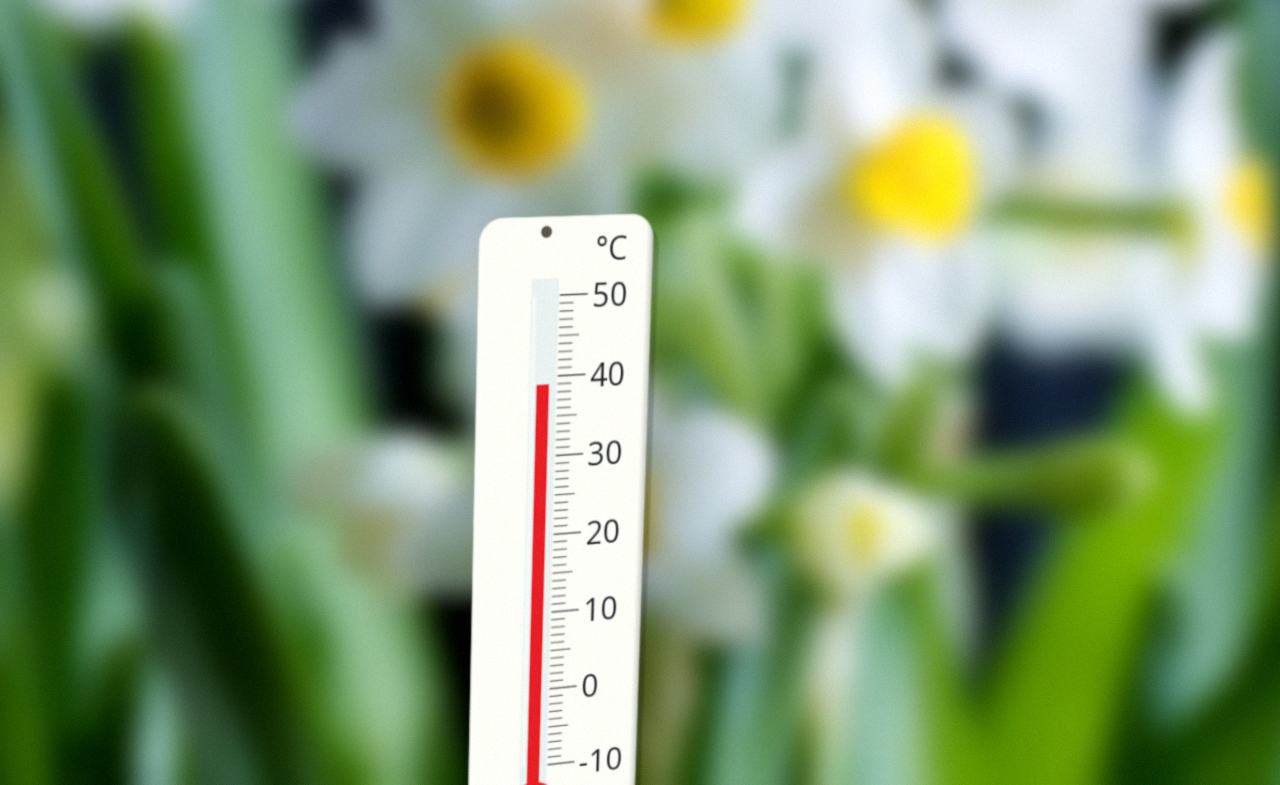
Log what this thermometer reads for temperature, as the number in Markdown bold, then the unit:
**39** °C
